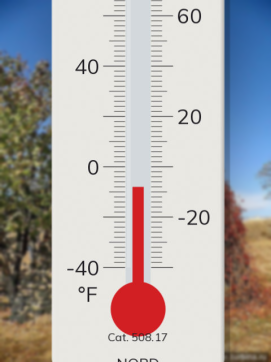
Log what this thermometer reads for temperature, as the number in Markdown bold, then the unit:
**-8** °F
